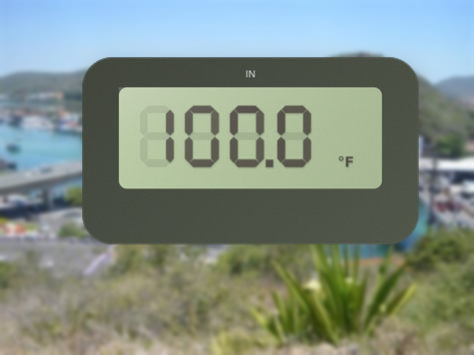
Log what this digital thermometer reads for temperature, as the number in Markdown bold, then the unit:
**100.0** °F
